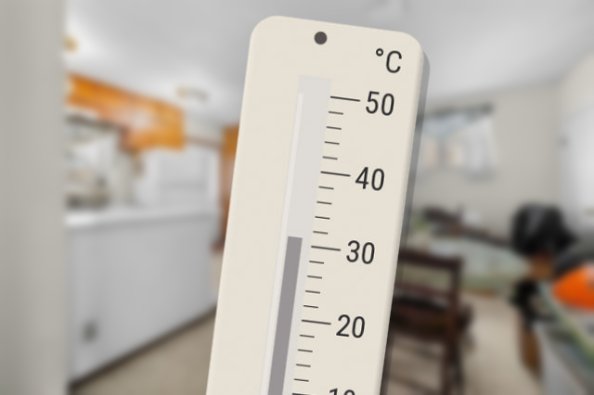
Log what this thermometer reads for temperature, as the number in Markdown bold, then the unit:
**31** °C
